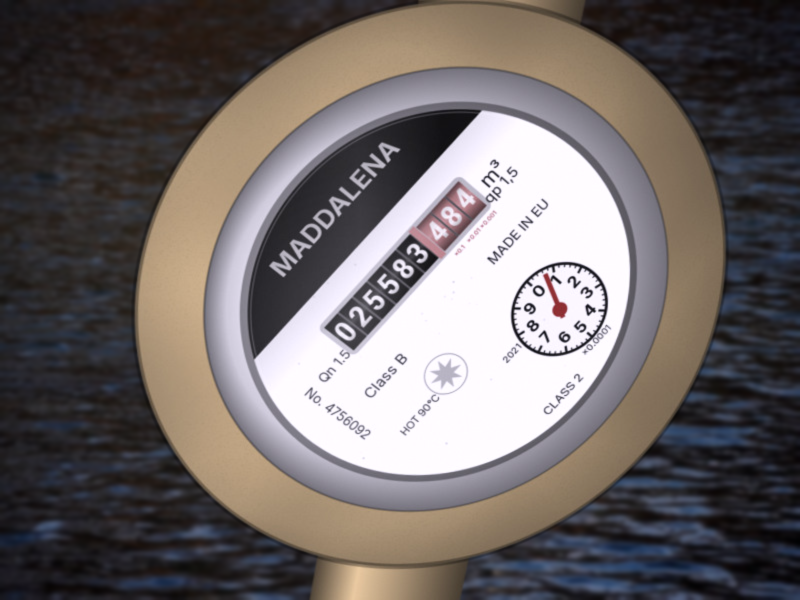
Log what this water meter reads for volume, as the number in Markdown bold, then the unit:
**25583.4840** m³
